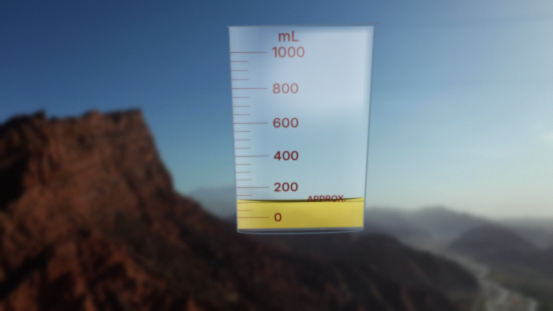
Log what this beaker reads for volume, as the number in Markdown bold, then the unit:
**100** mL
